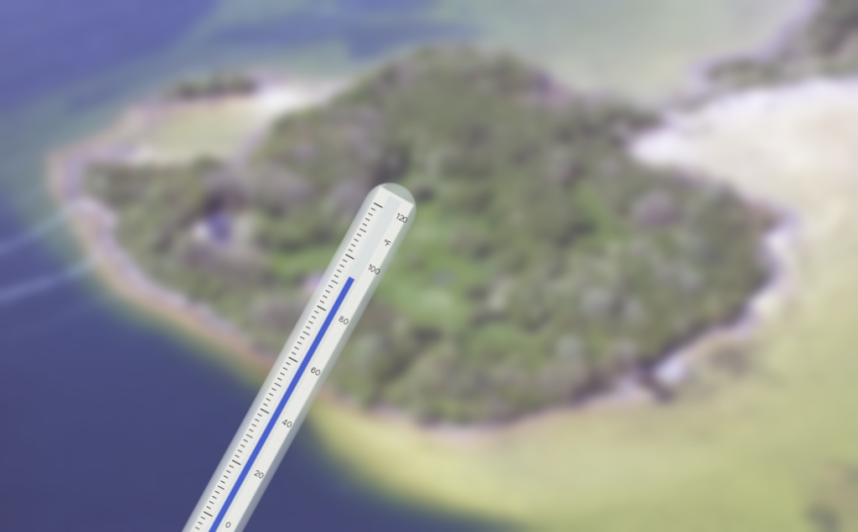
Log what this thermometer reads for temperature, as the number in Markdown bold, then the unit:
**94** °F
